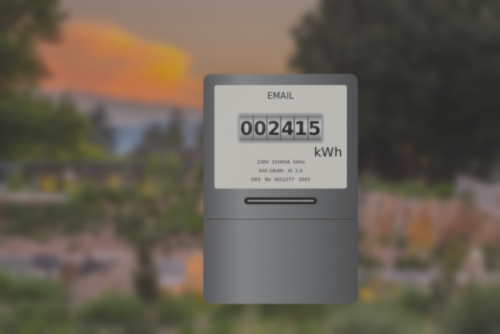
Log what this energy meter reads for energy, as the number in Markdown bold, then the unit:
**2415** kWh
